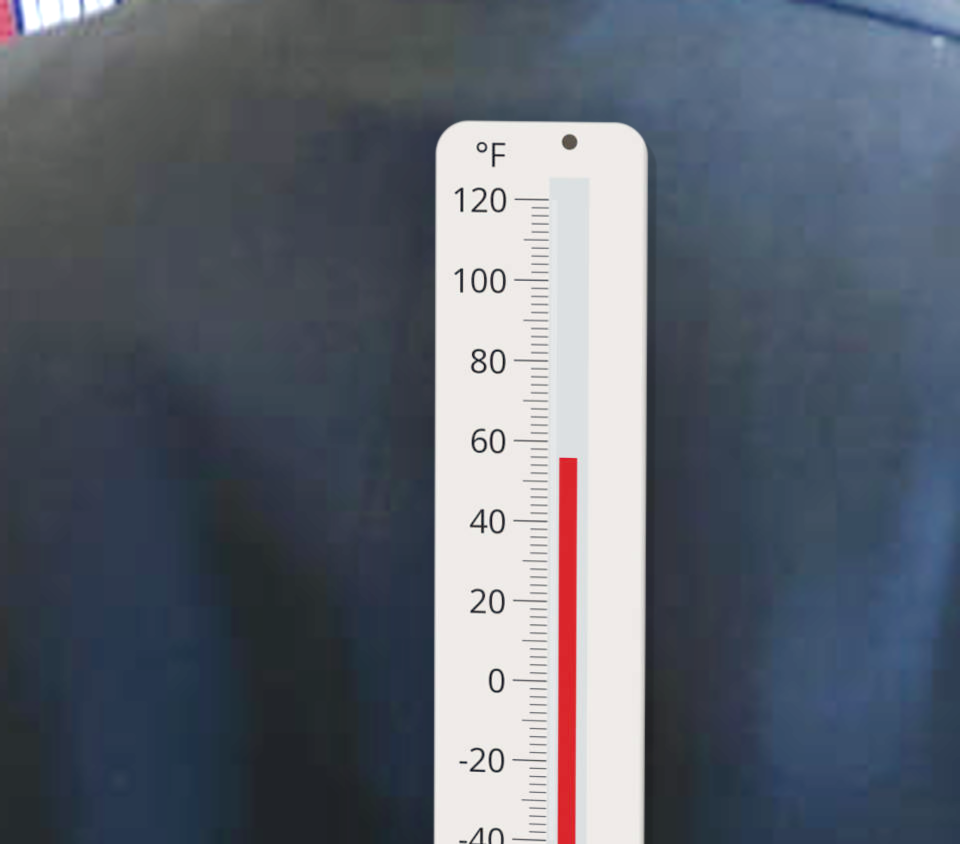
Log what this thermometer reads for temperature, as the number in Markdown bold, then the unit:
**56** °F
